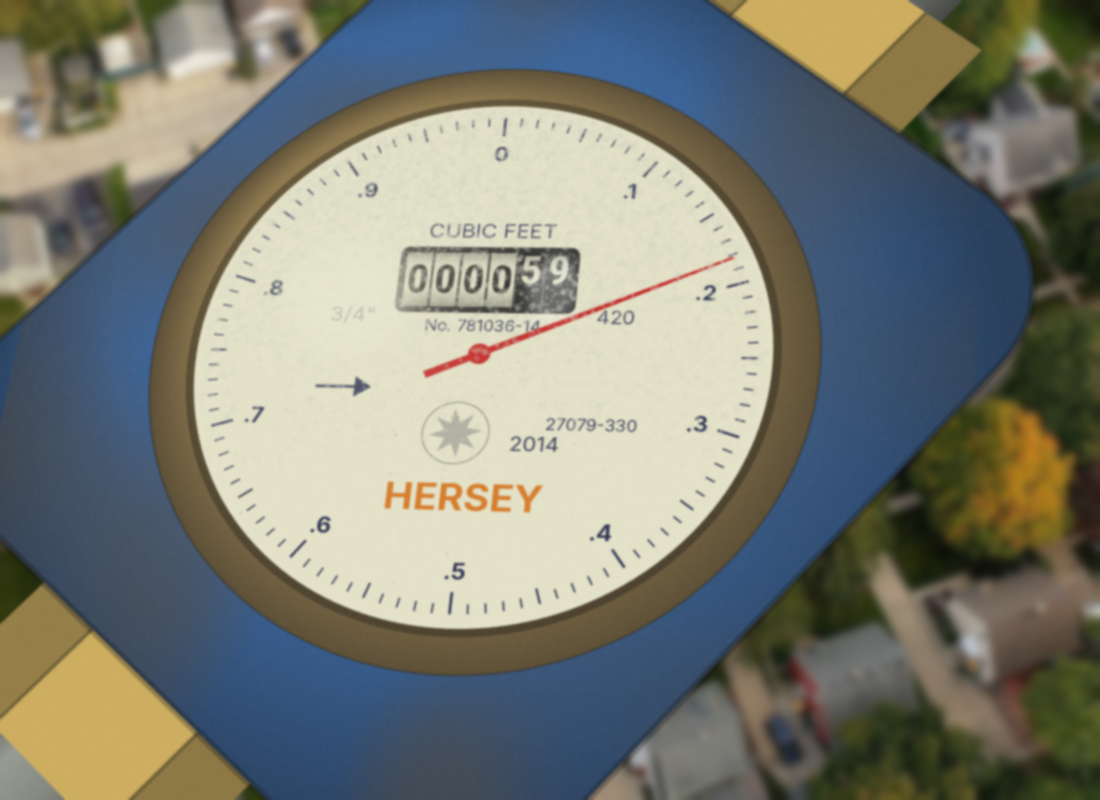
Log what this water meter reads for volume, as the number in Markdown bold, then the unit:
**59.18** ft³
